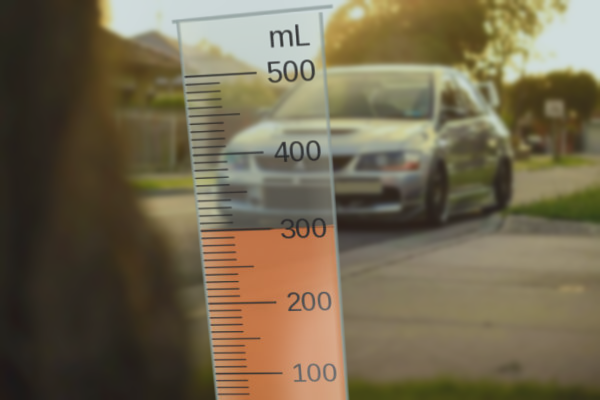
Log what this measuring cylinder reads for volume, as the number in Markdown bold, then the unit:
**300** mL
